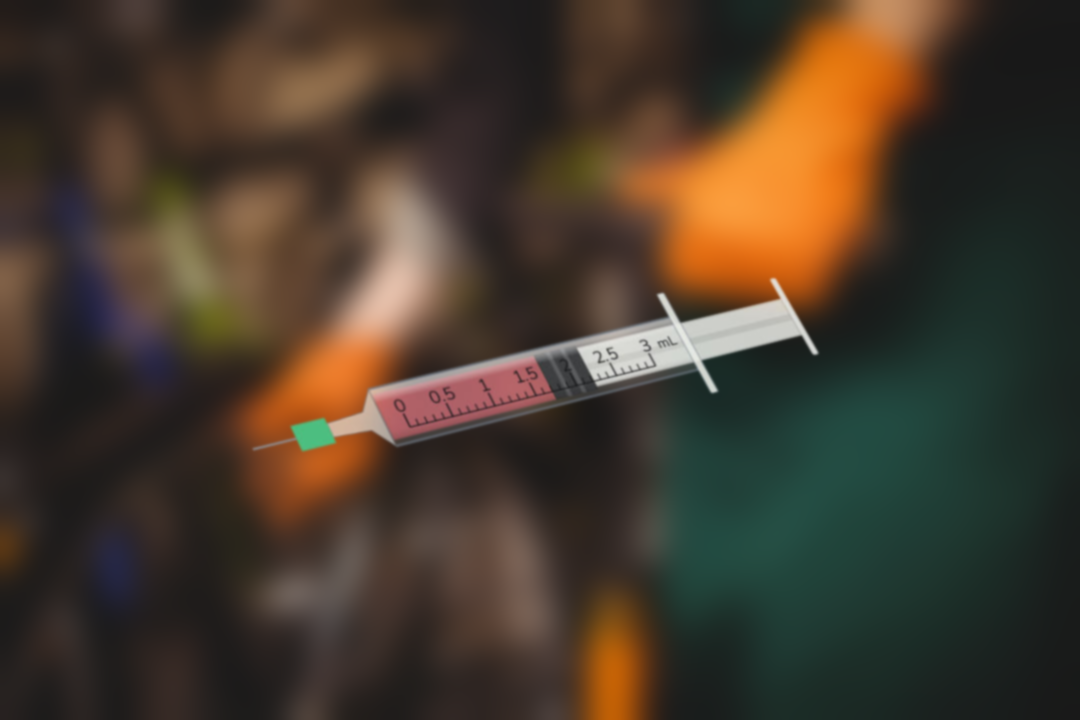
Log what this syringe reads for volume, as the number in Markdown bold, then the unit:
**1.7** mL
